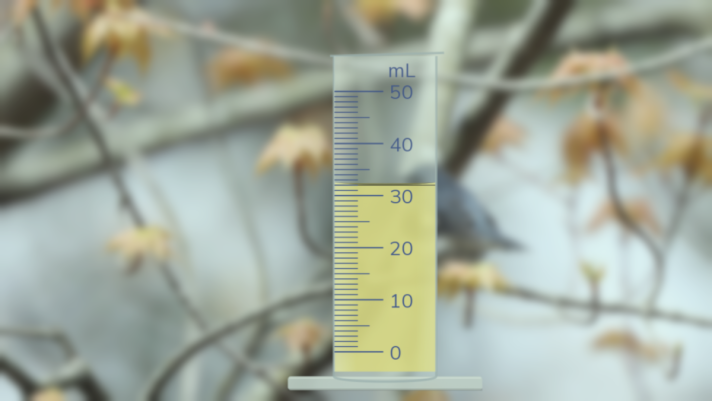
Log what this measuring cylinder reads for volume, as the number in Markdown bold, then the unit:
**32** mL
